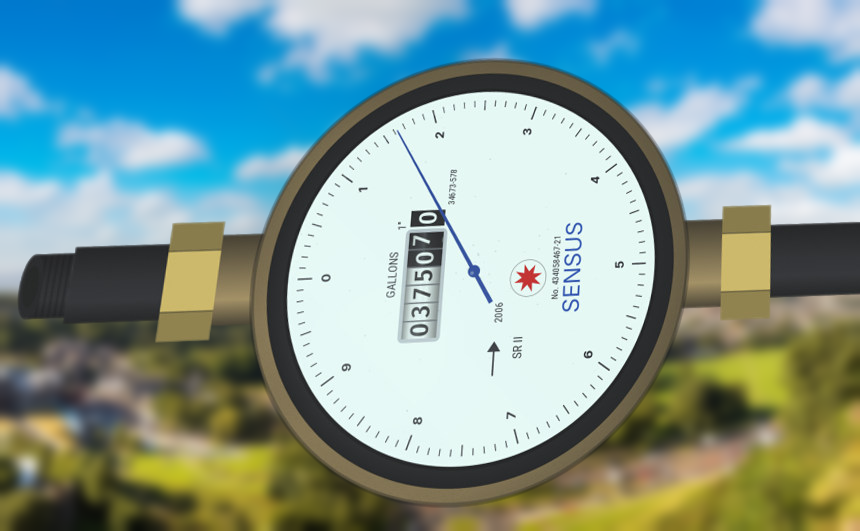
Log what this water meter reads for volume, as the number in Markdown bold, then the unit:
**375071.6** gal
